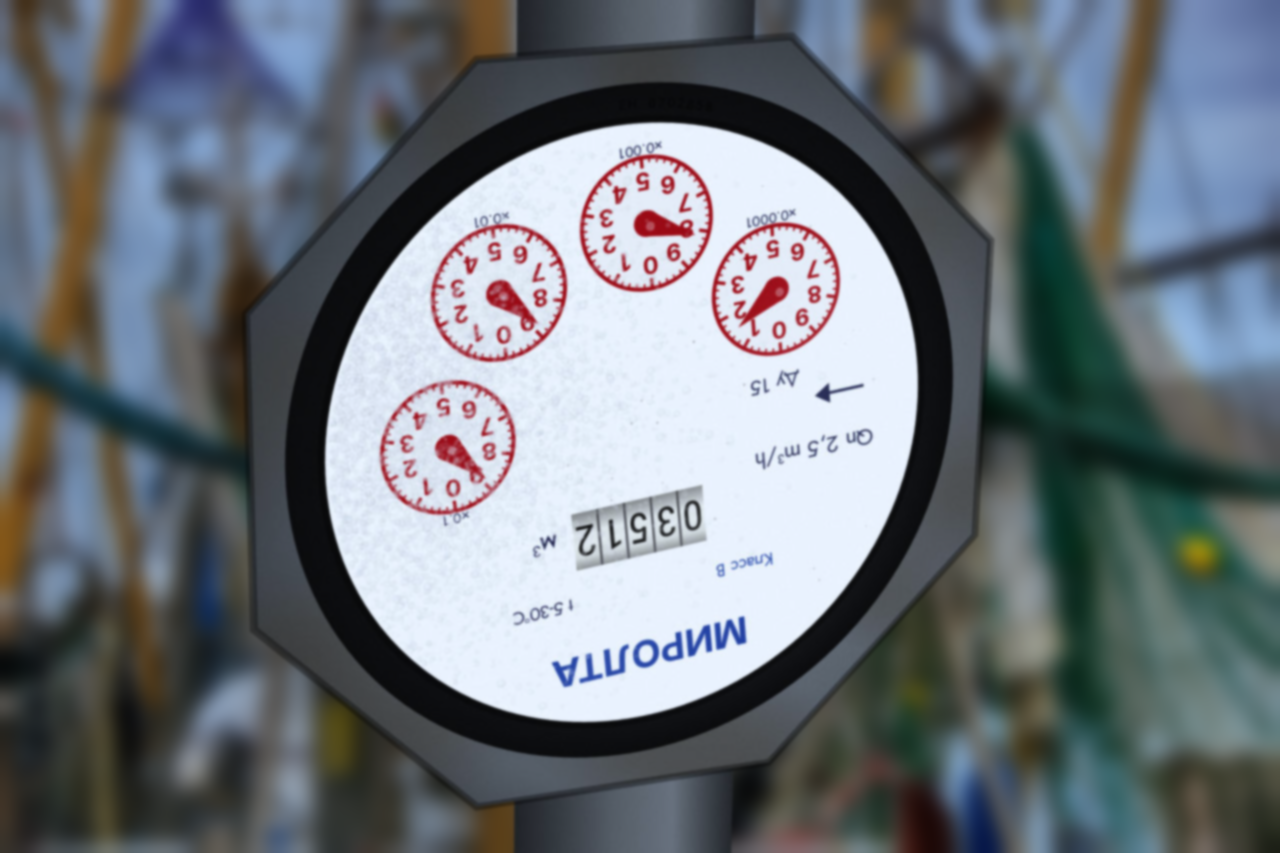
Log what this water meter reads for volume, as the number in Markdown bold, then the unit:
**3512.8881** m³
